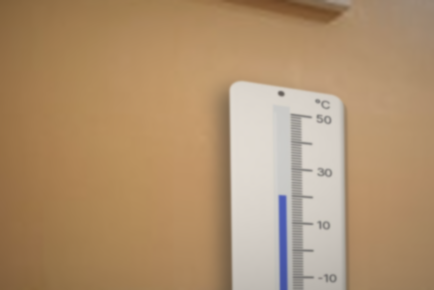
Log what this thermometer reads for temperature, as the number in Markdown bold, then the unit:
**20** °C
